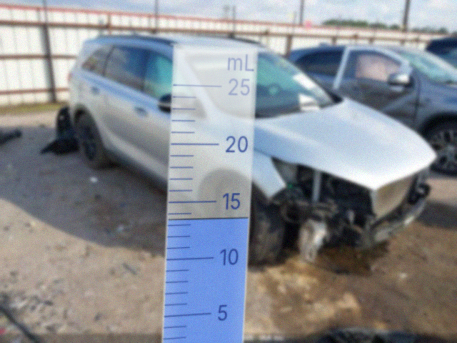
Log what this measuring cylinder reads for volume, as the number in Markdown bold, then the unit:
**13.5** mL
